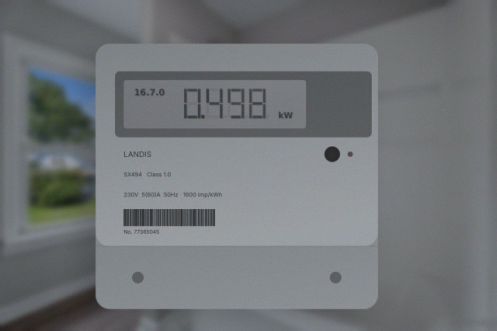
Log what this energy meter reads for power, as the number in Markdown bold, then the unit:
**0.498** kW
